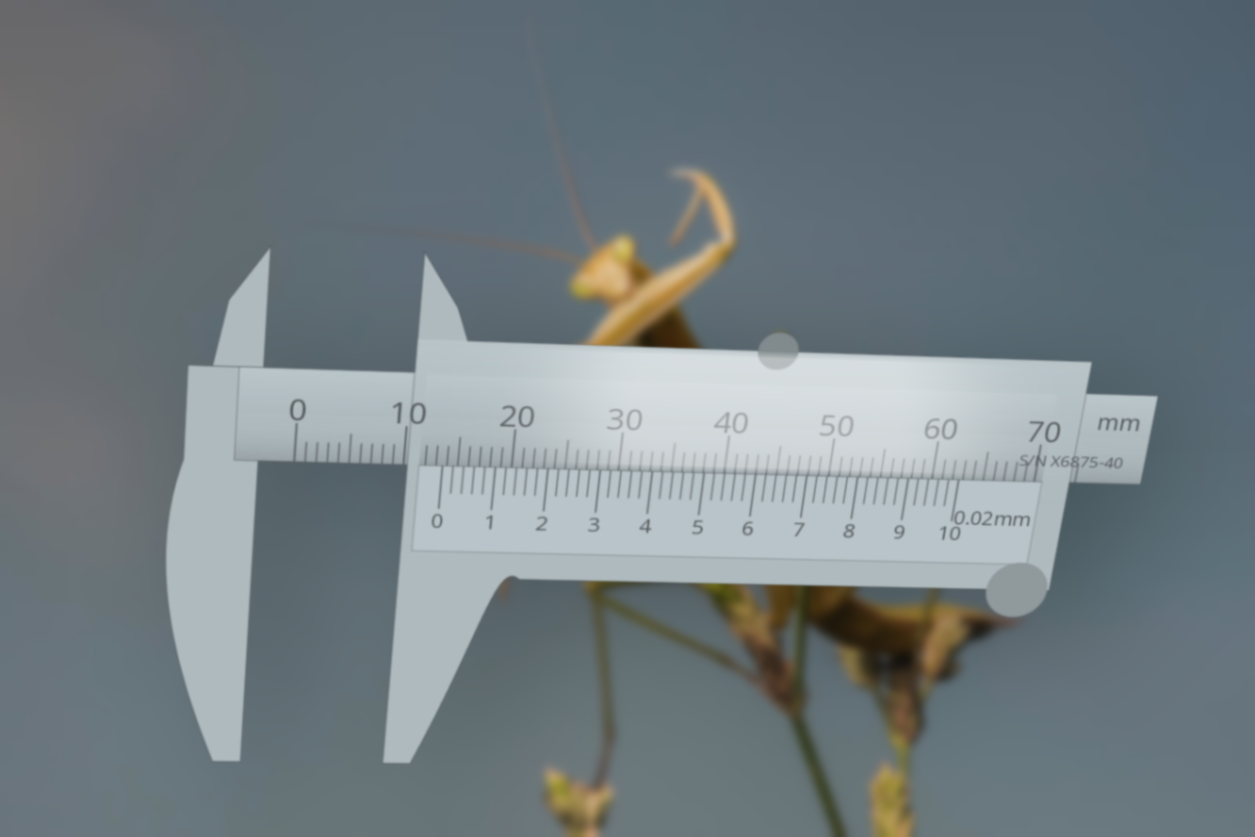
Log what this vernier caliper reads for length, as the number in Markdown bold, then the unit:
**13.6** mm
